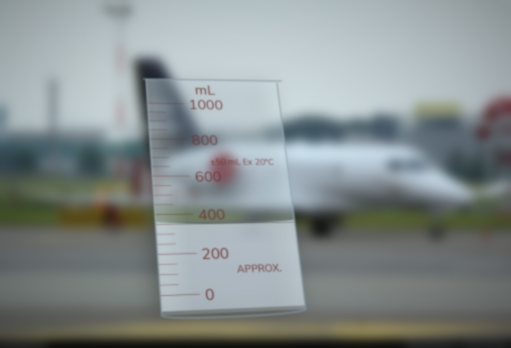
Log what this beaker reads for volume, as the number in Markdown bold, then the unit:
**350** mL
